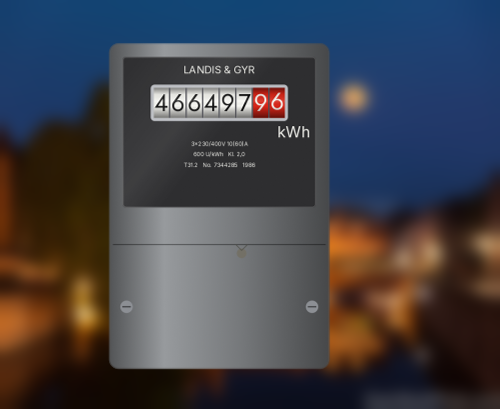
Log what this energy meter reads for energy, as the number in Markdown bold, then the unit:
**466497.96** kWh
